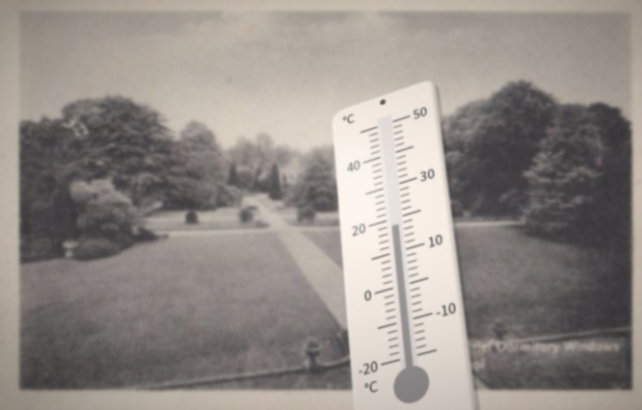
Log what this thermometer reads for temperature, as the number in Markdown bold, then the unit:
**18** °C
